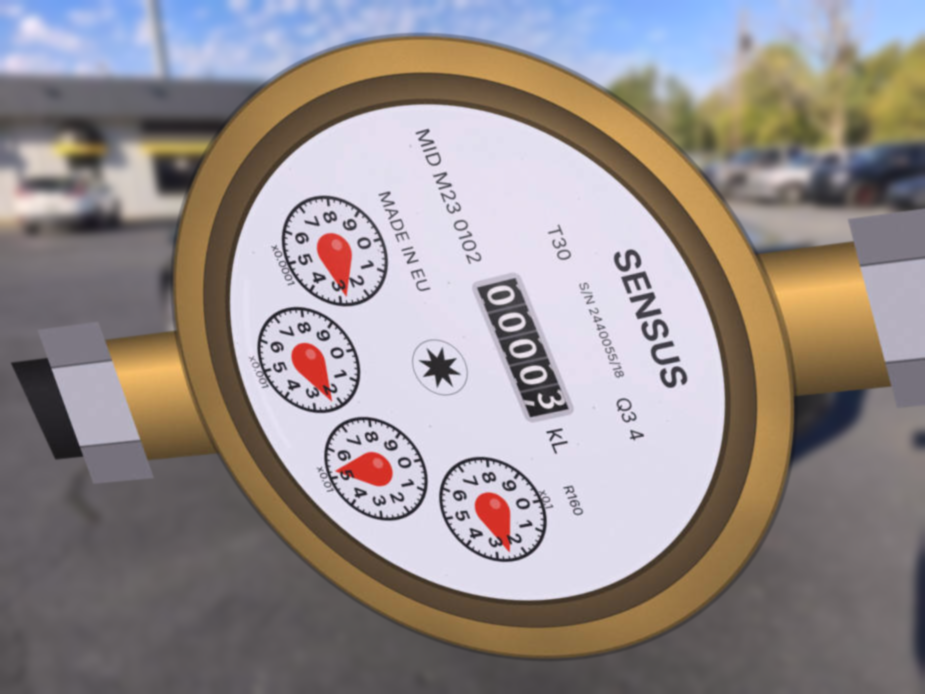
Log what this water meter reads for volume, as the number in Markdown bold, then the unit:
**3.2522** kL
